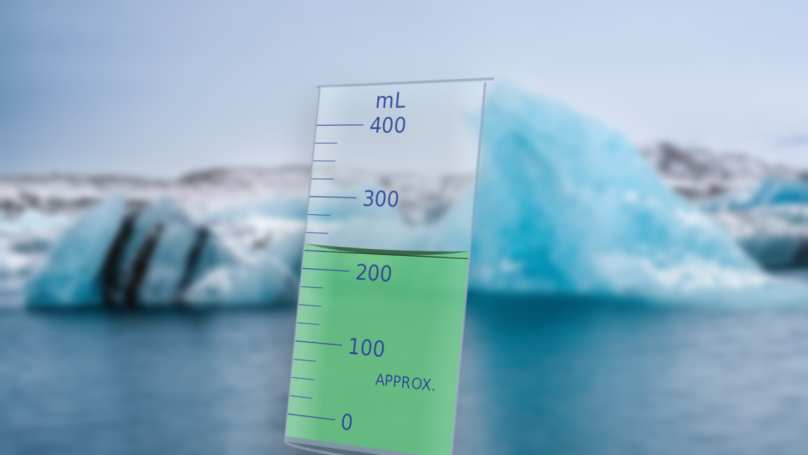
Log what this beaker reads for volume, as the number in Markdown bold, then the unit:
**225** mL
